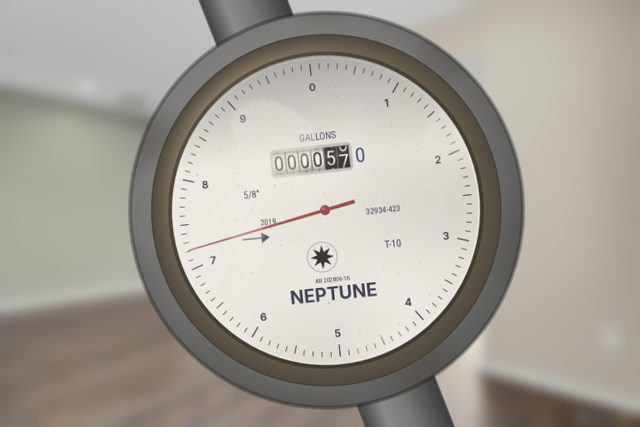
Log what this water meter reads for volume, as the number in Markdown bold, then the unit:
**567.2** gal
